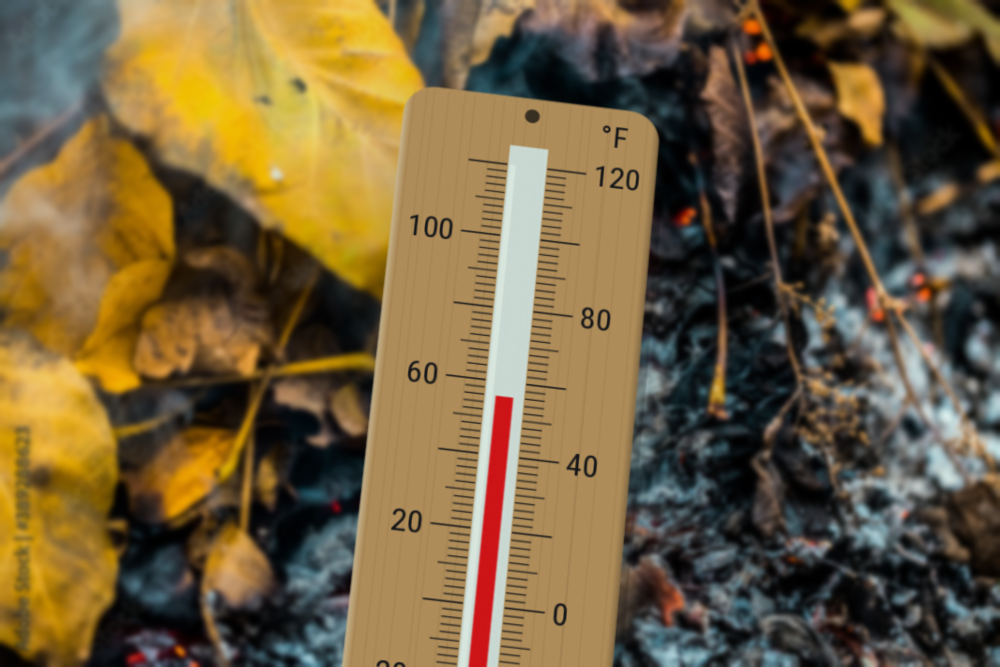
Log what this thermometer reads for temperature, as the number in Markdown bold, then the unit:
**56** °F
